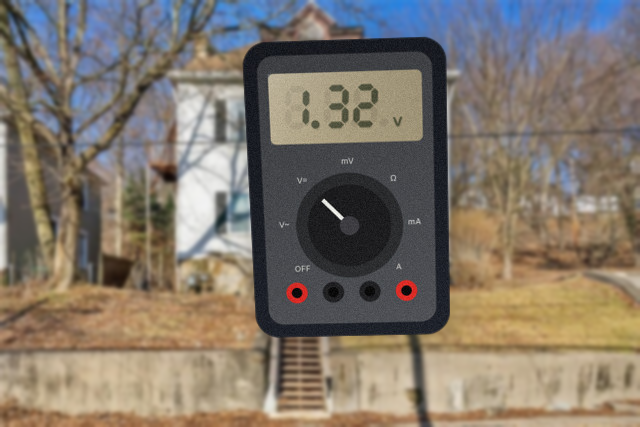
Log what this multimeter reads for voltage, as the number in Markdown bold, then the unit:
**1.32** V
